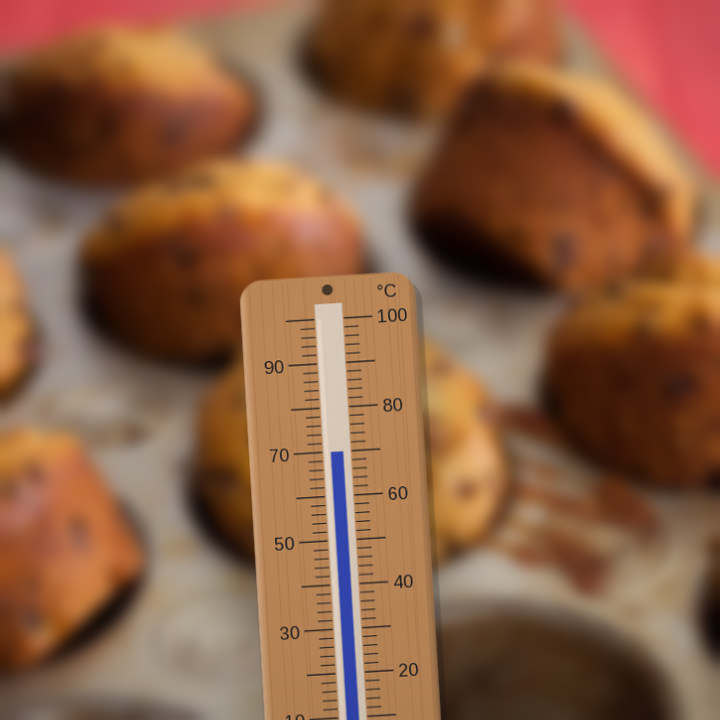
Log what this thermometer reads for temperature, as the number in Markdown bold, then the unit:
**70** °C
